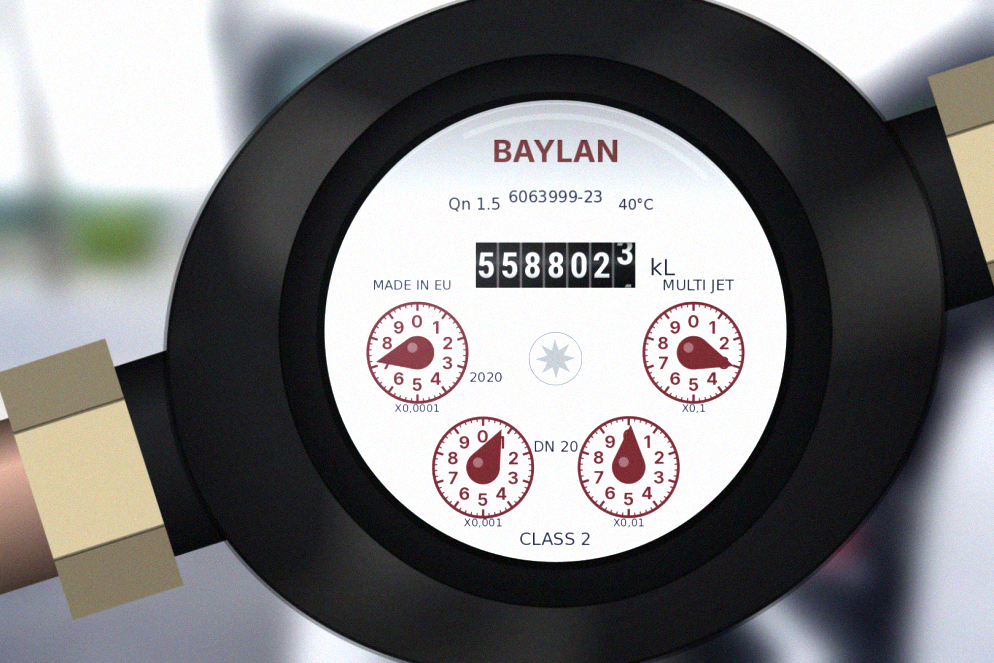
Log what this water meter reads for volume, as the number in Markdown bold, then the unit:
**5588023.3007** kL
